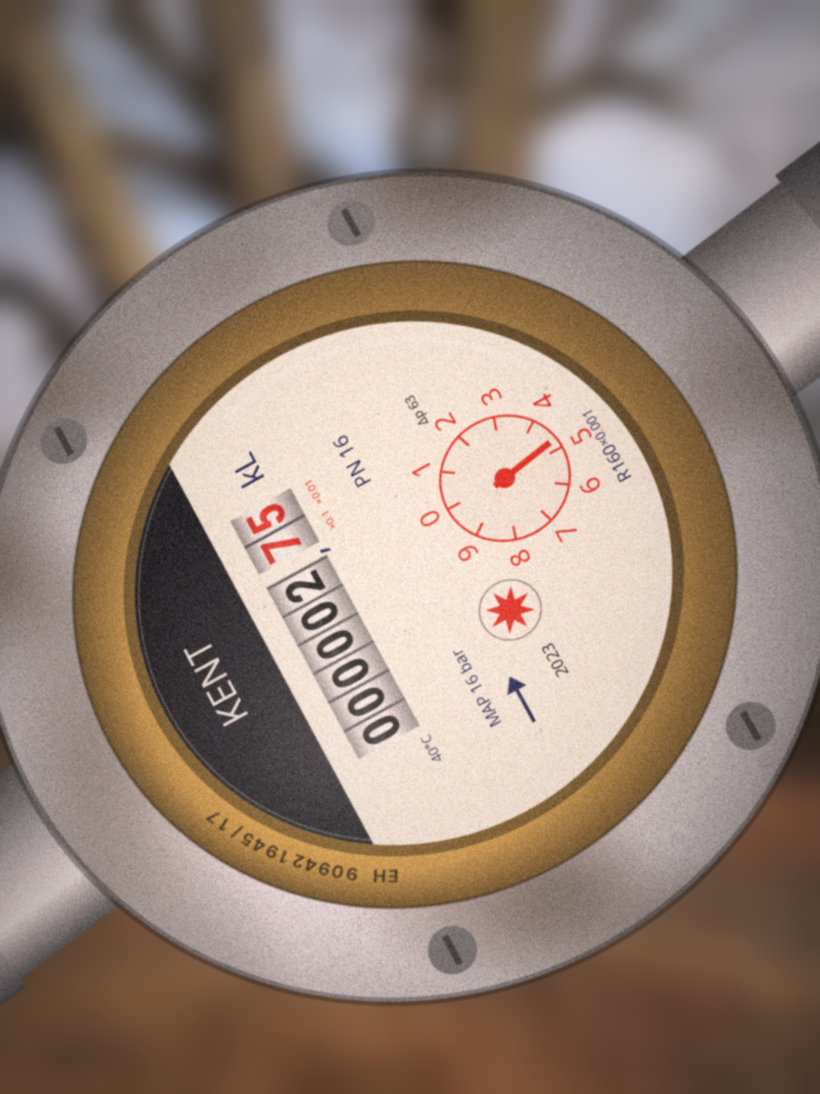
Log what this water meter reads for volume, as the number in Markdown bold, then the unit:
**2.754** kL
